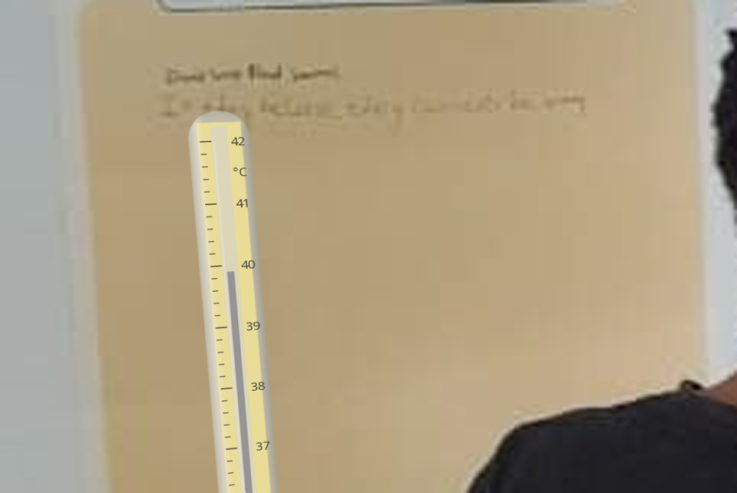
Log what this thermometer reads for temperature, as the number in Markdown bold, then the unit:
**39.9** °C
